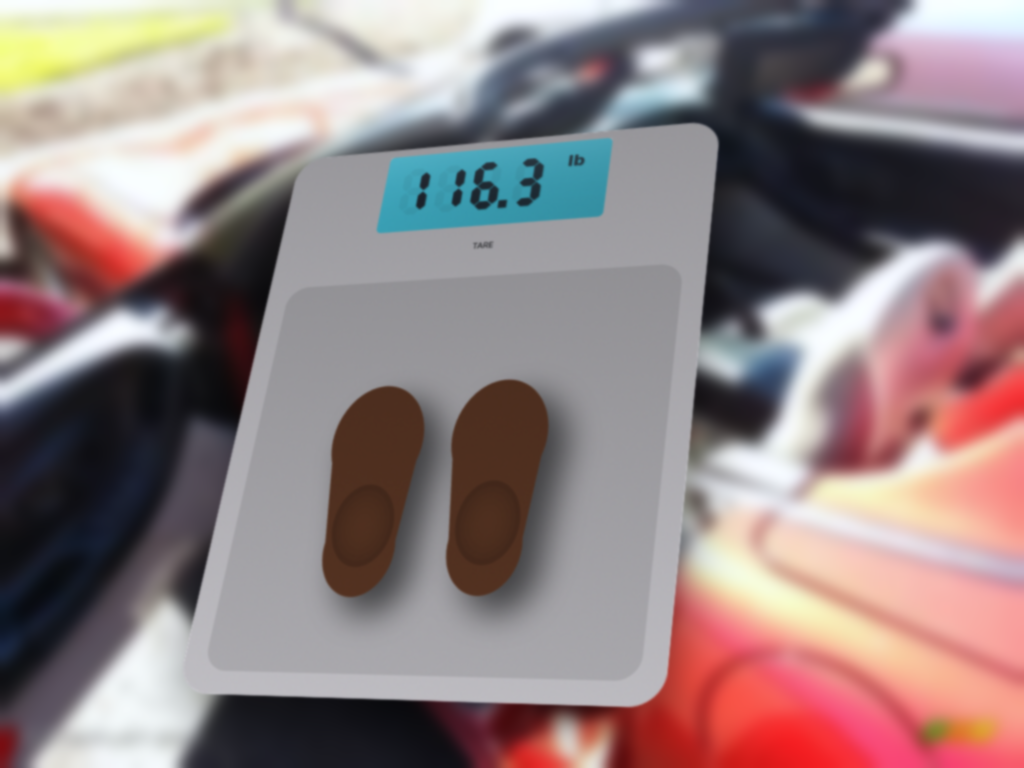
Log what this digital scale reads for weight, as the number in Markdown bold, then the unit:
**116.3** lb
